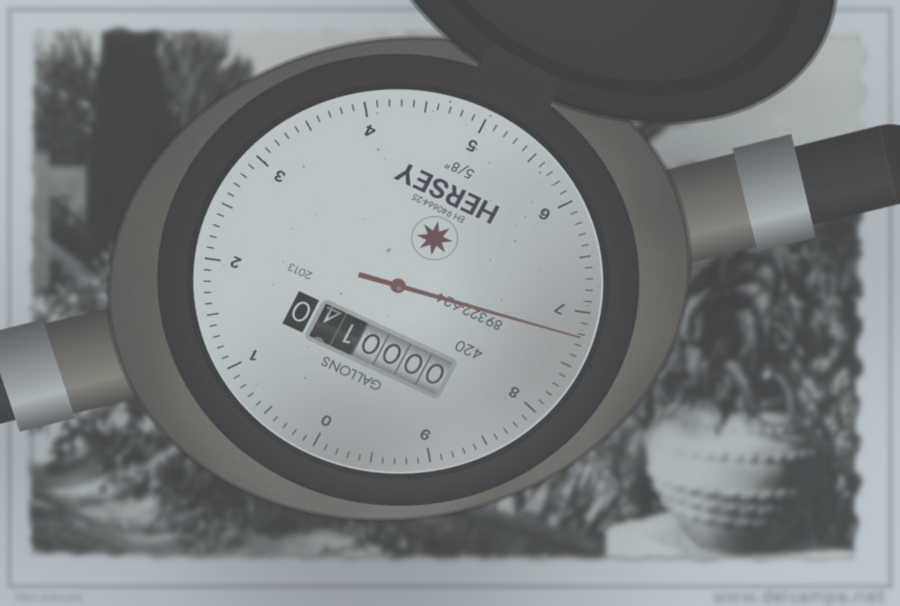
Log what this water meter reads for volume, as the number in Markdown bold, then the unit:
**137.2** gal
